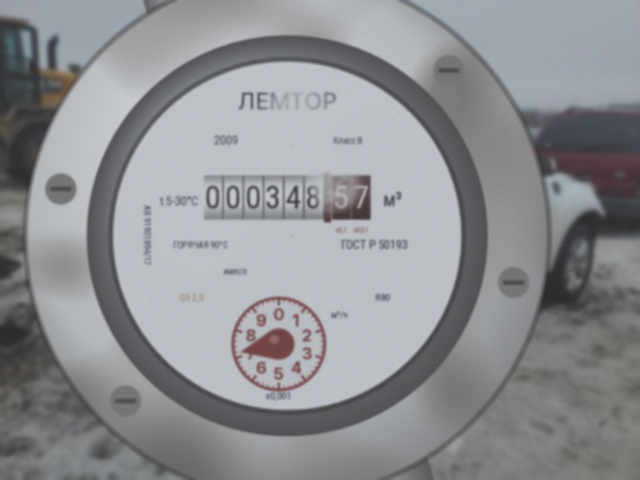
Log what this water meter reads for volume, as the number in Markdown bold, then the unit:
**348.577** m³
